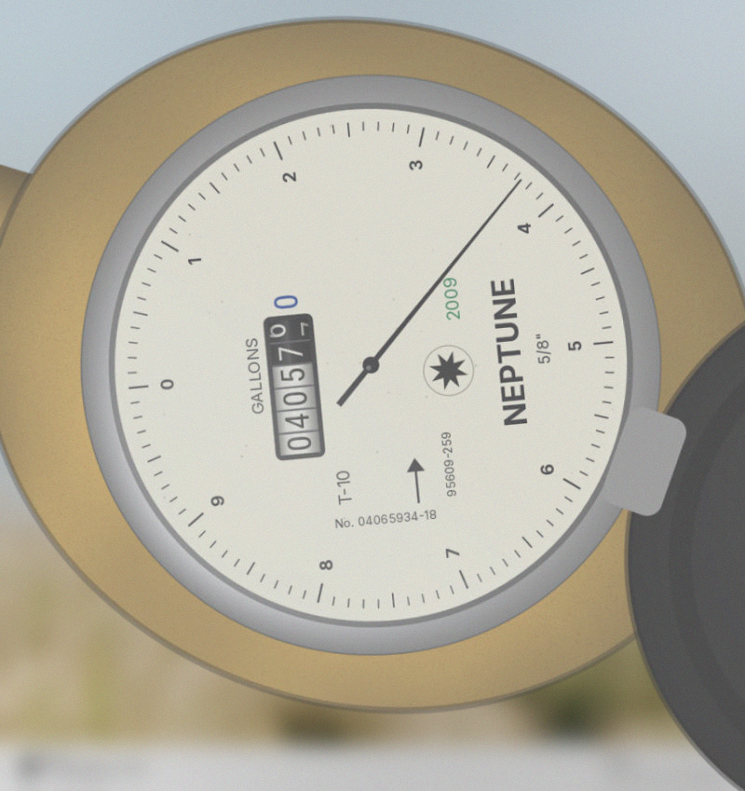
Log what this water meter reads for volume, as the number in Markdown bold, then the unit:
**405763.7** gal
